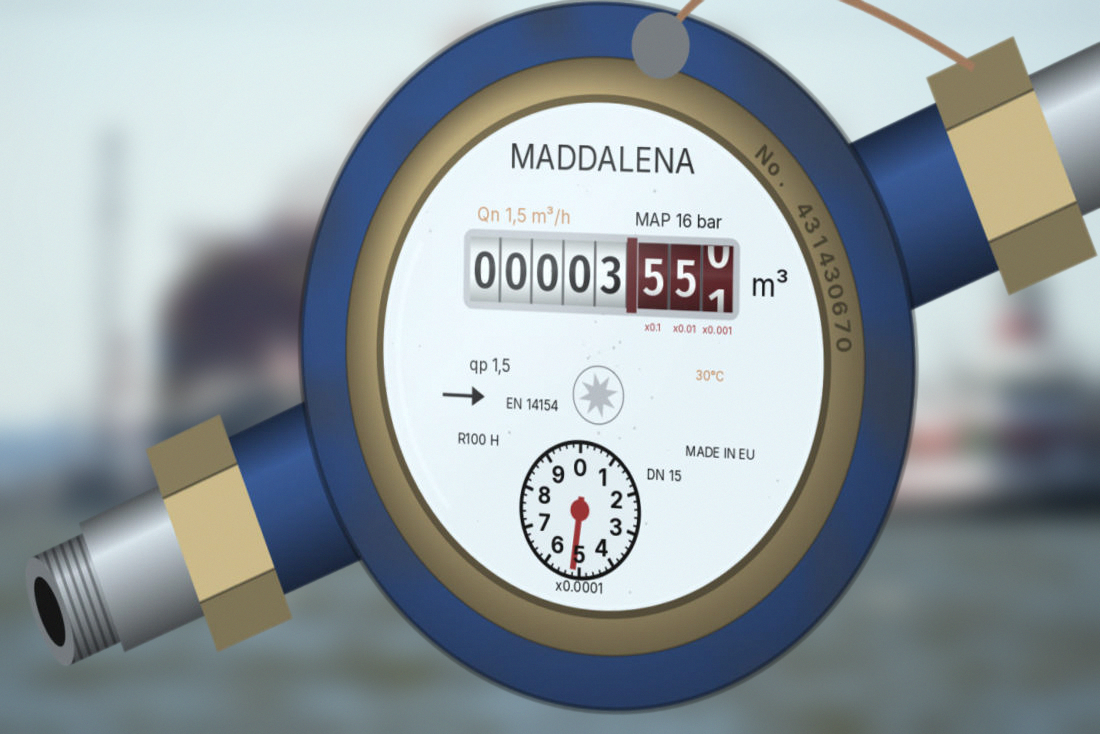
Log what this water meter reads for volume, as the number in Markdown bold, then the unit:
**3.5505** m³
